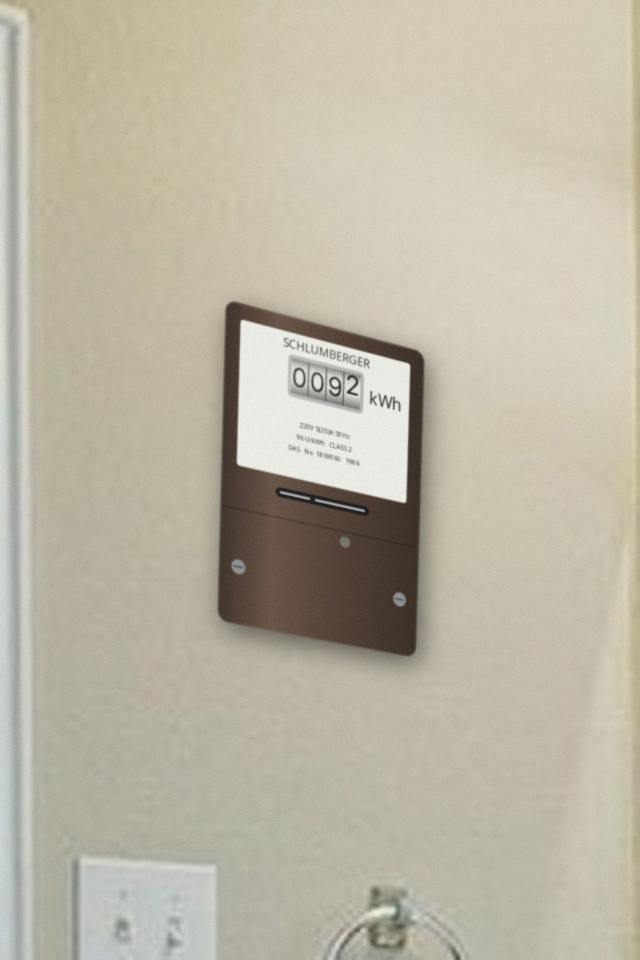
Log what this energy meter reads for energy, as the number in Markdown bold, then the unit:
**92** kWh
